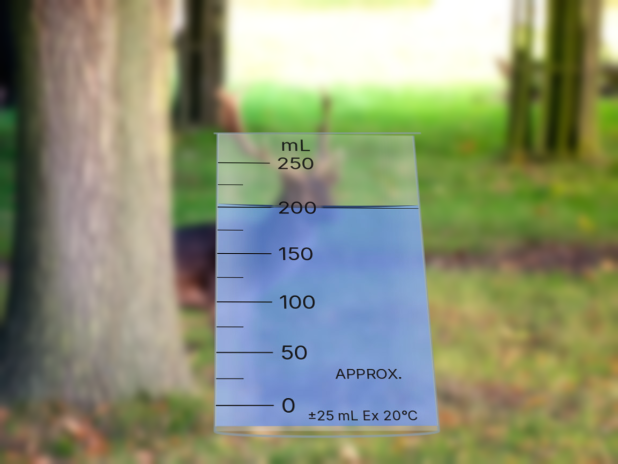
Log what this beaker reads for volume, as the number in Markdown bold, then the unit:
**200** mL
